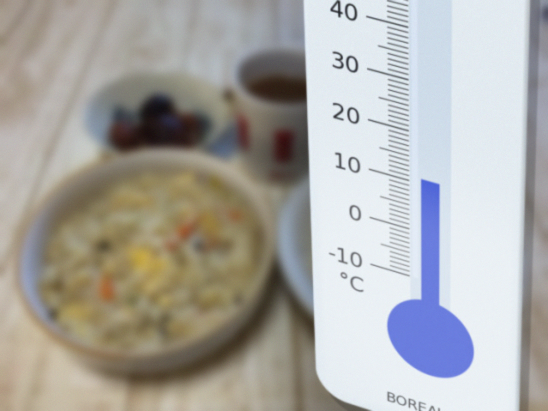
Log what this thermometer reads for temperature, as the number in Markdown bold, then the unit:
**11** °C
